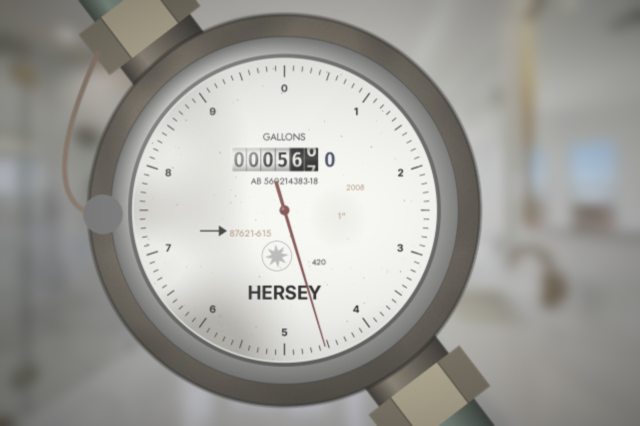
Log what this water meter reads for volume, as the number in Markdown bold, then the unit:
**5664.5** gal
